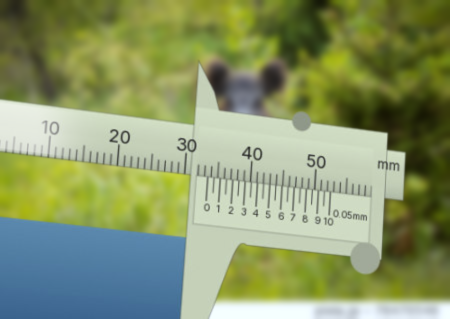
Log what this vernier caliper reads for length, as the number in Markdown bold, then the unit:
**33.5** mm
